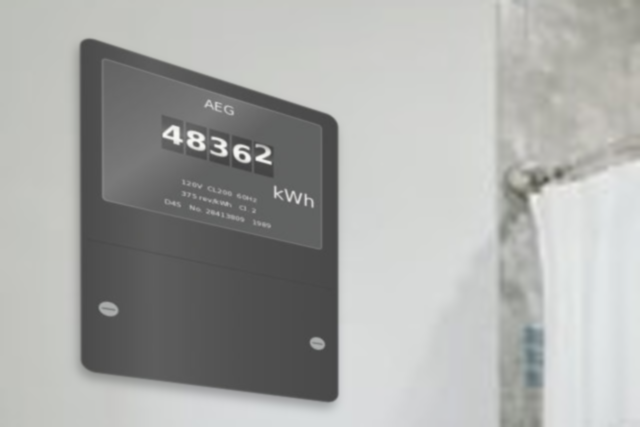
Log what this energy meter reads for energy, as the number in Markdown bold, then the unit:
**48362** kWh
